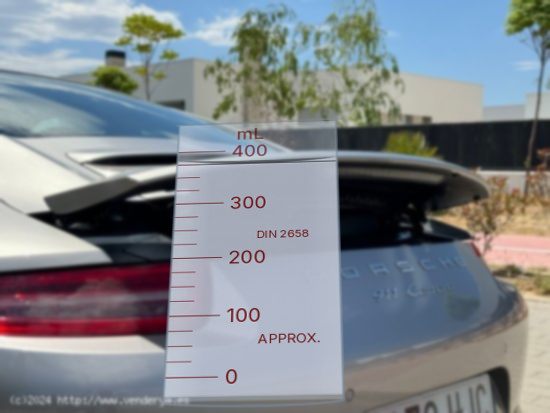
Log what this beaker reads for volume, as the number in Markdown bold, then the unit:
**375** mL
